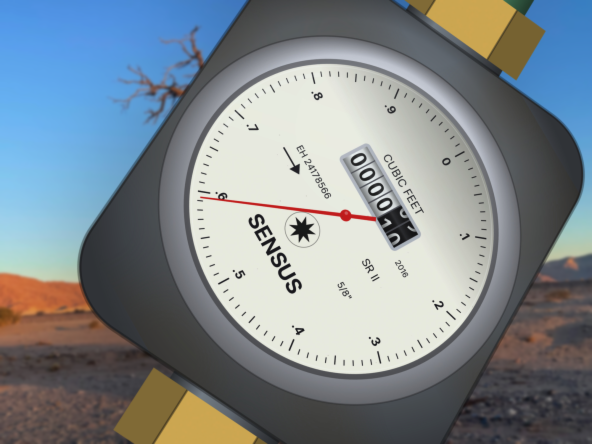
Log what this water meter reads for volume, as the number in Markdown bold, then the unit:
**9.59** ft³
